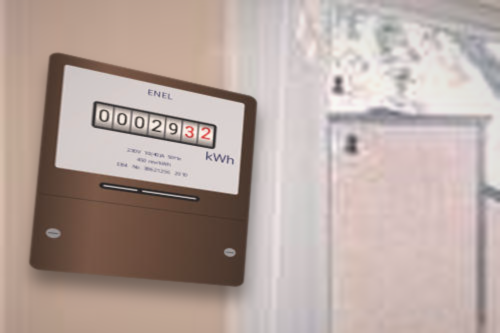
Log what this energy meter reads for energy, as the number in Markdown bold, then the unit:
**29.32** kWh
